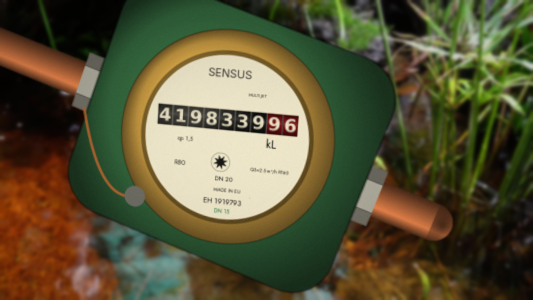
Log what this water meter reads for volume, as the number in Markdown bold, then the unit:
**4198339.96** kL
